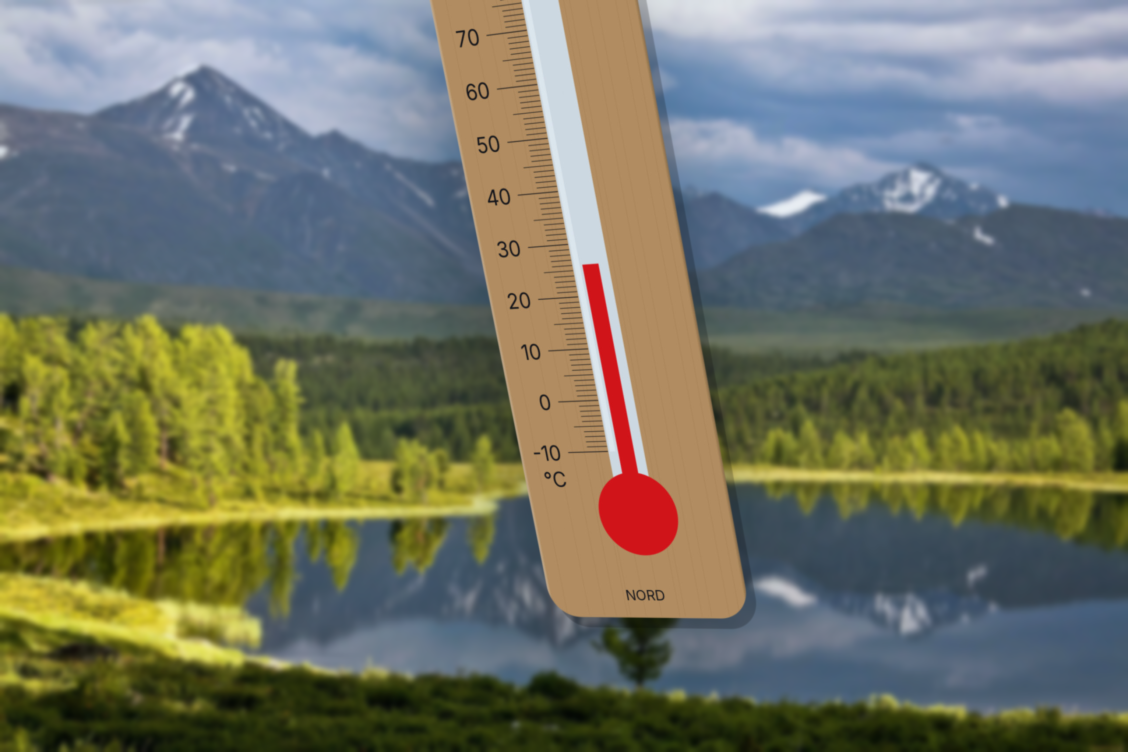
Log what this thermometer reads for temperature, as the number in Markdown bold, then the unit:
**26** °C
